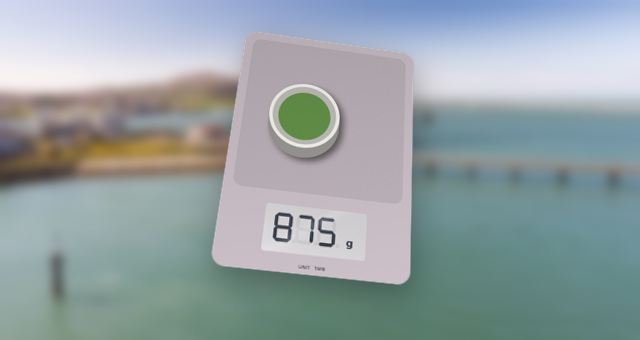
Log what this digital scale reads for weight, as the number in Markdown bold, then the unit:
**875** g
